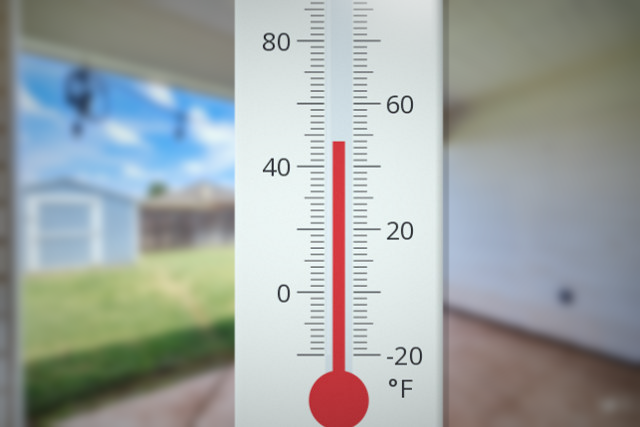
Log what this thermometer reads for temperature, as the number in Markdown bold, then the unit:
**48** °F
